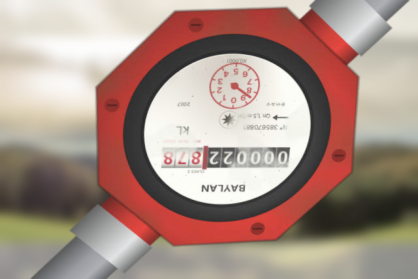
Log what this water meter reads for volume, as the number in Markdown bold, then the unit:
**22.8788** kL
